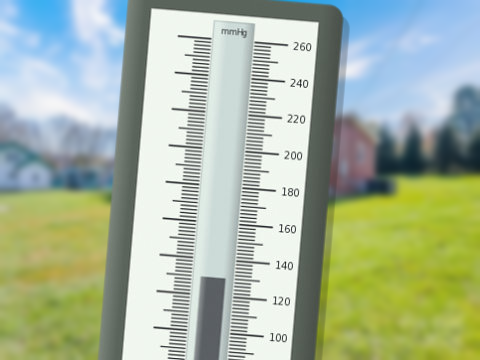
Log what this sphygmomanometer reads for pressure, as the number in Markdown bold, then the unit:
**130** mmHg
